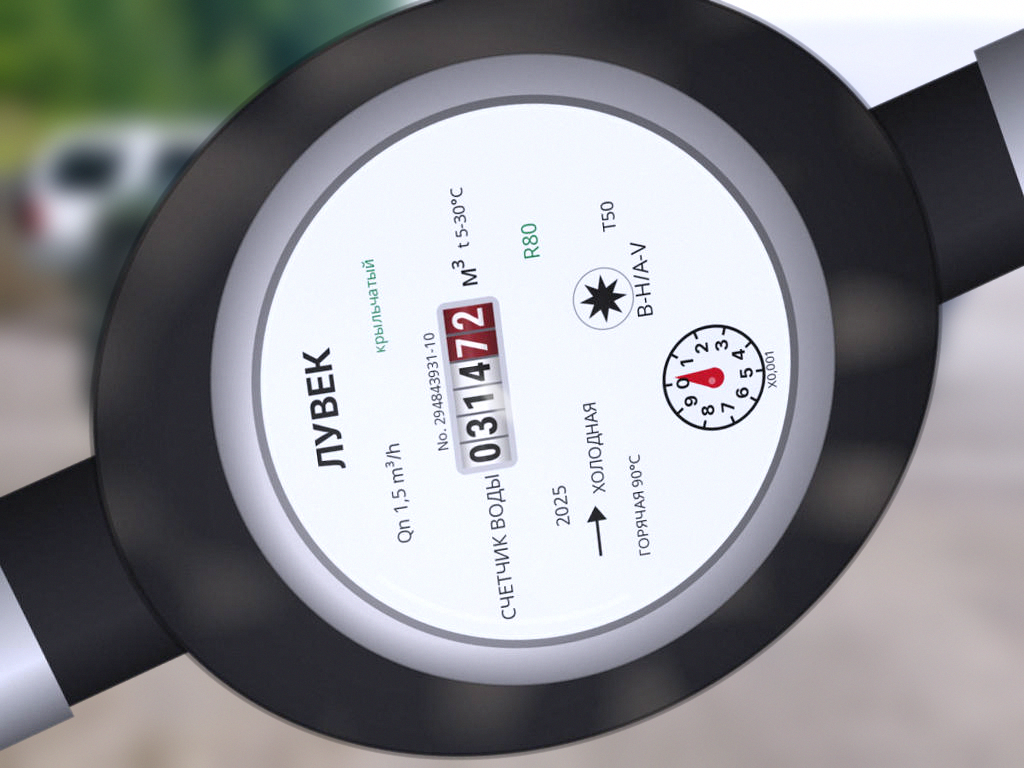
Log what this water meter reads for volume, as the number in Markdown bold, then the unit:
**314.720** m³
